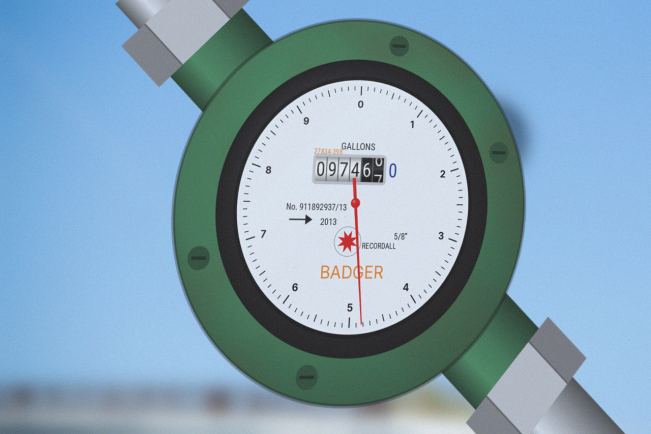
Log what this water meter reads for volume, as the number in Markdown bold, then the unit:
**974664.8** gal
